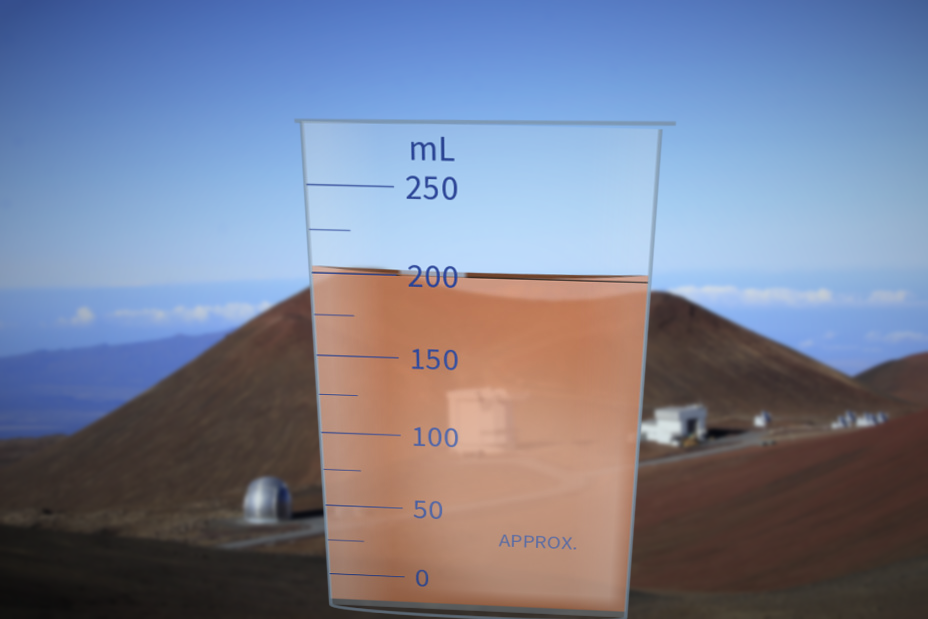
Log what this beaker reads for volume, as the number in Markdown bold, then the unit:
**200** mL
